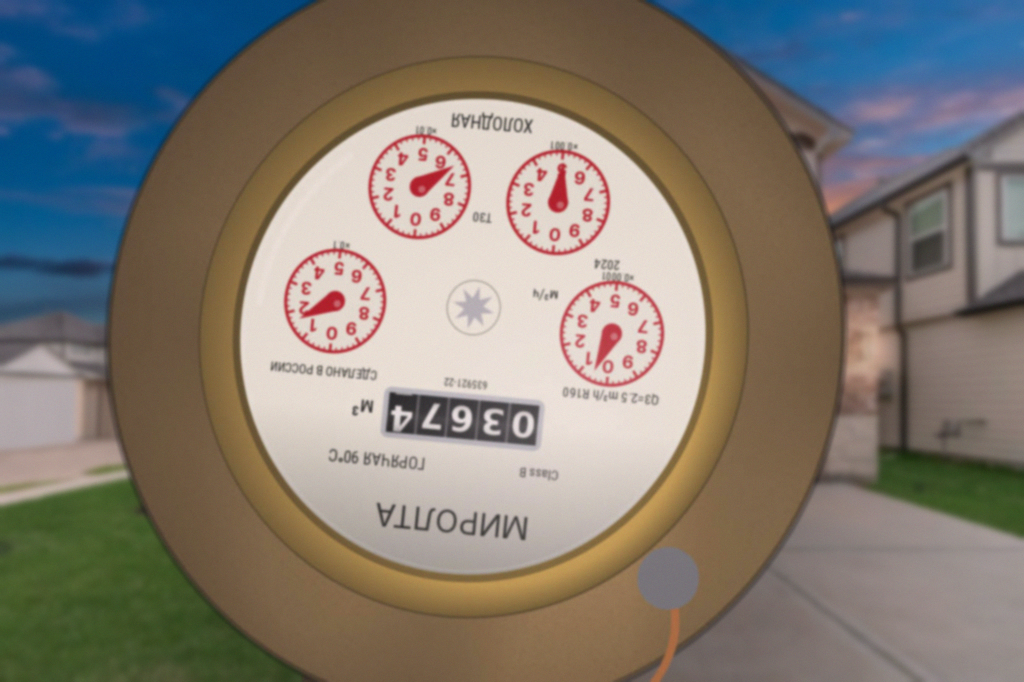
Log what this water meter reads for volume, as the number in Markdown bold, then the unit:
**3674.1650** m³
